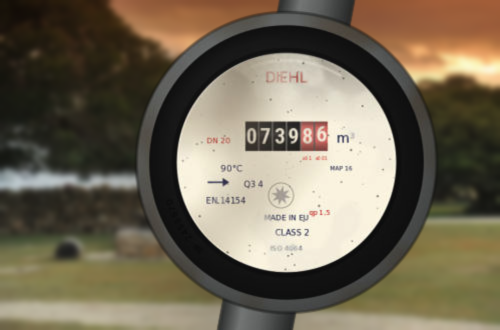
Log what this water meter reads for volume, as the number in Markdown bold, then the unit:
**739.86** m³
